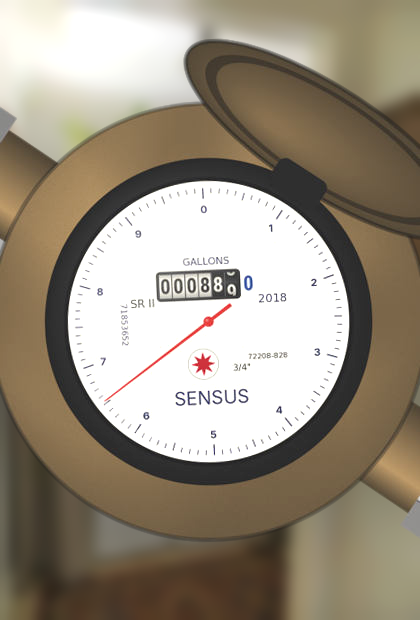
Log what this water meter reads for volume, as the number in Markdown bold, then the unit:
**8886.5** gal
